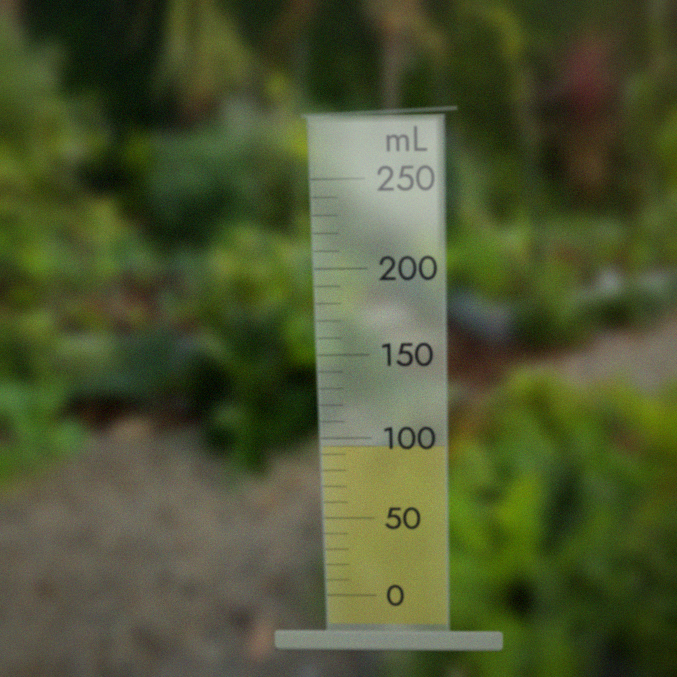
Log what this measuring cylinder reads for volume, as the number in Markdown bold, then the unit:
**95** mL
